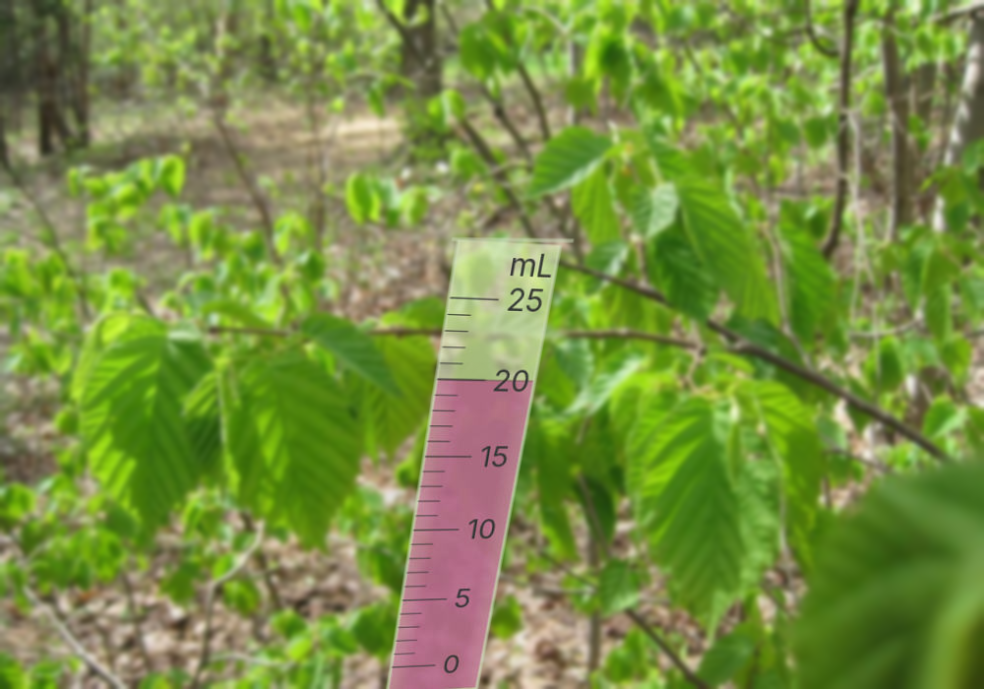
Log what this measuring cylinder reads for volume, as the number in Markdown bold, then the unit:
**20** mL
